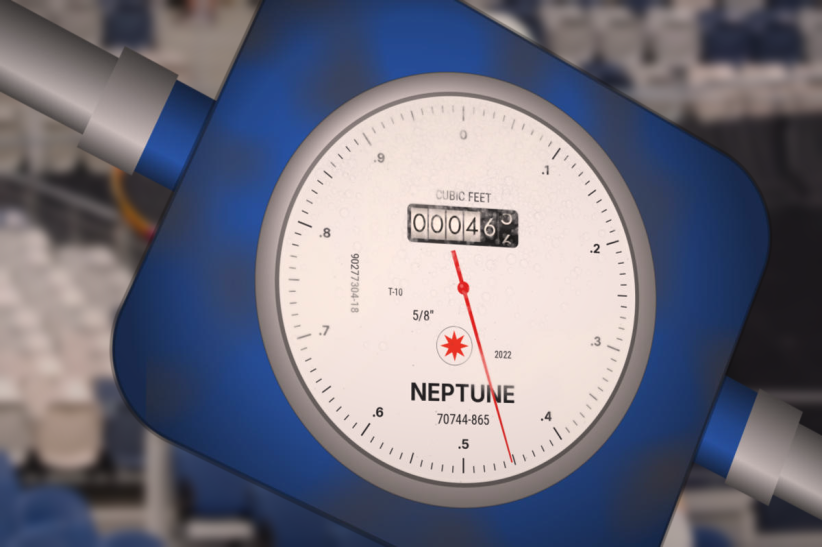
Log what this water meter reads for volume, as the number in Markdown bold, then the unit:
**465.45** ft³
